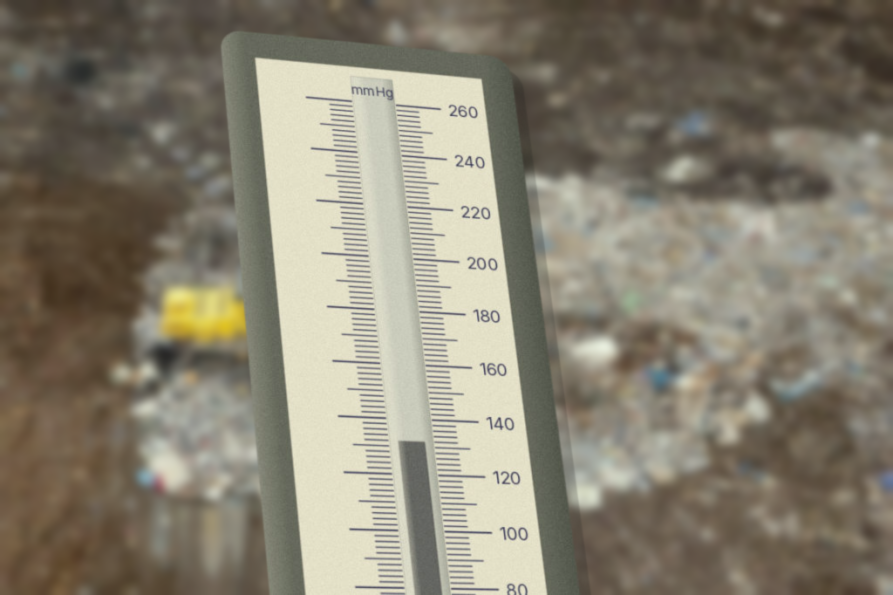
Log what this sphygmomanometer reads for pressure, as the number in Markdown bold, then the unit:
**132** mmHg
